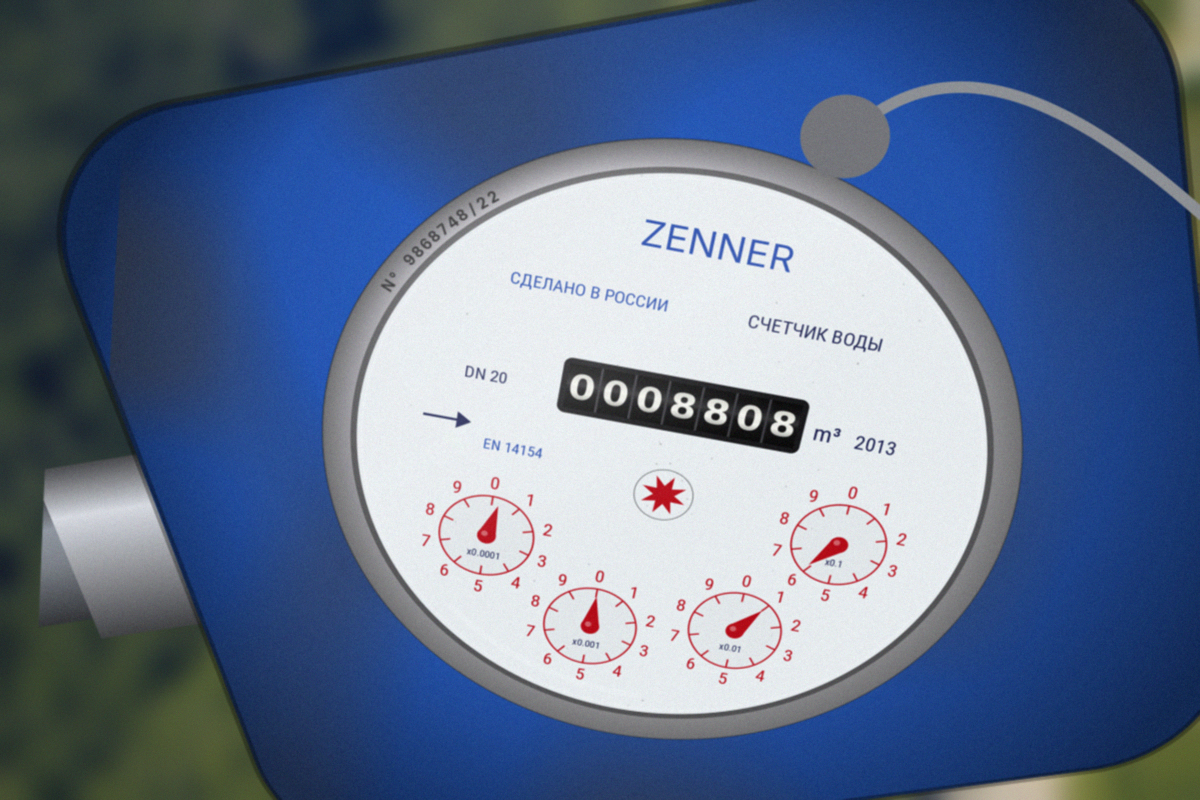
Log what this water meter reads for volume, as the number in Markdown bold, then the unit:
**8808.6100** m³
